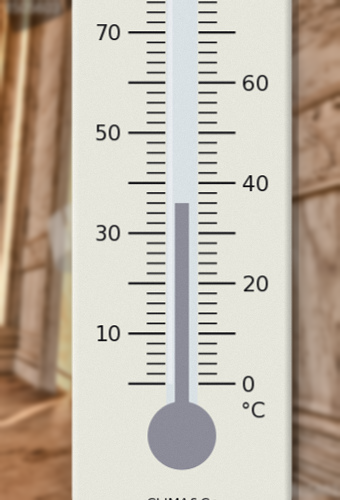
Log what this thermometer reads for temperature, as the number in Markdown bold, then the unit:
**36** °C
